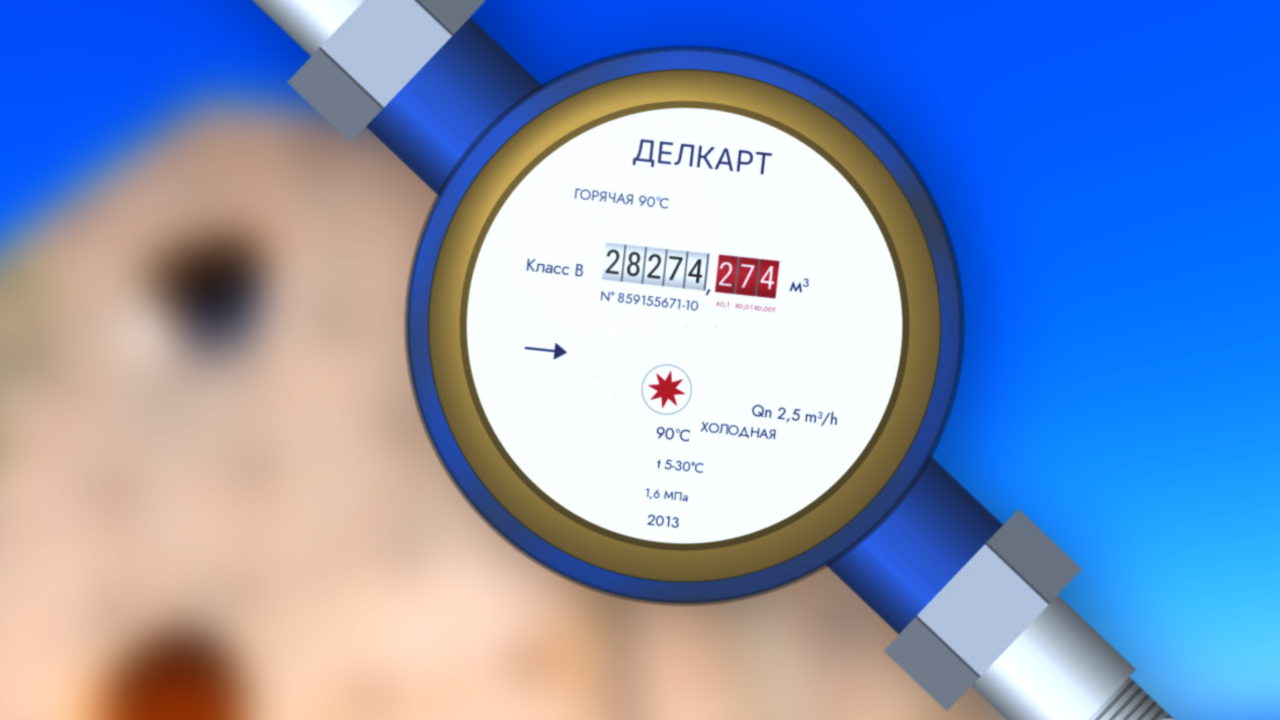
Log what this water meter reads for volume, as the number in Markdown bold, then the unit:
**28274.274** m³
